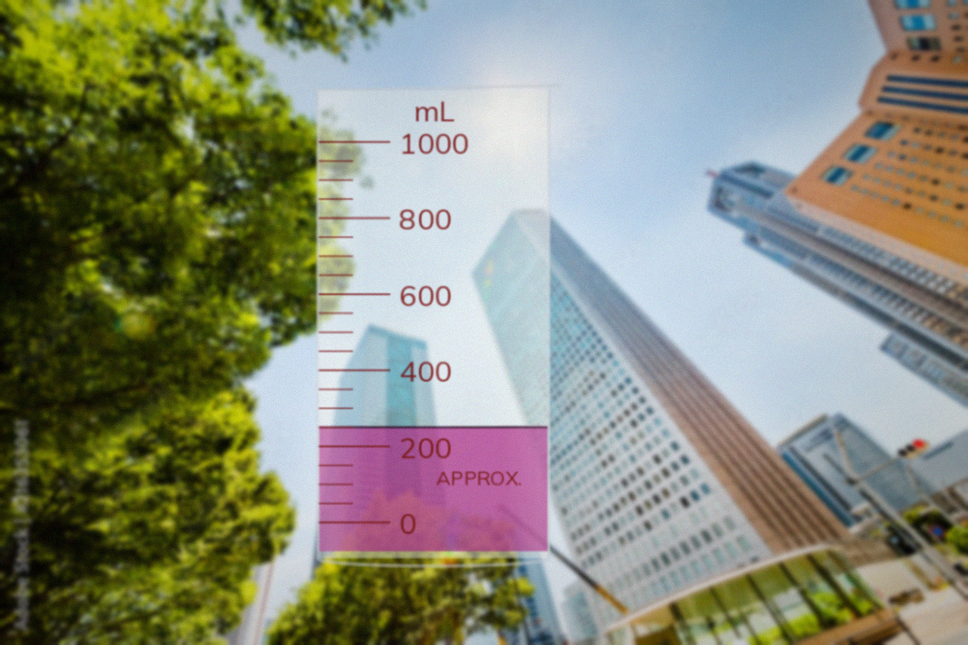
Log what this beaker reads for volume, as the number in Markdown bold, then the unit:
**250** mL
